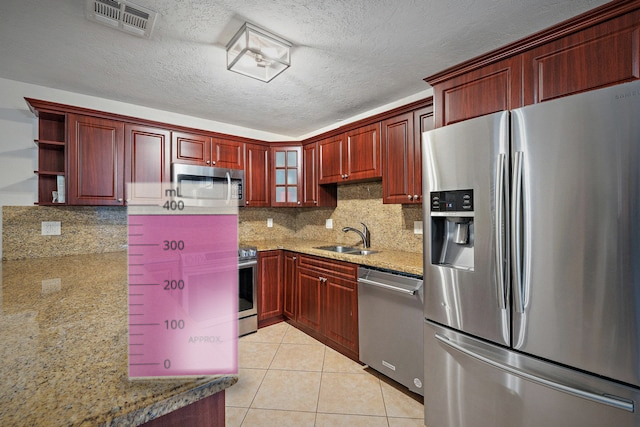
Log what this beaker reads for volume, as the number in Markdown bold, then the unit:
**375** mL
